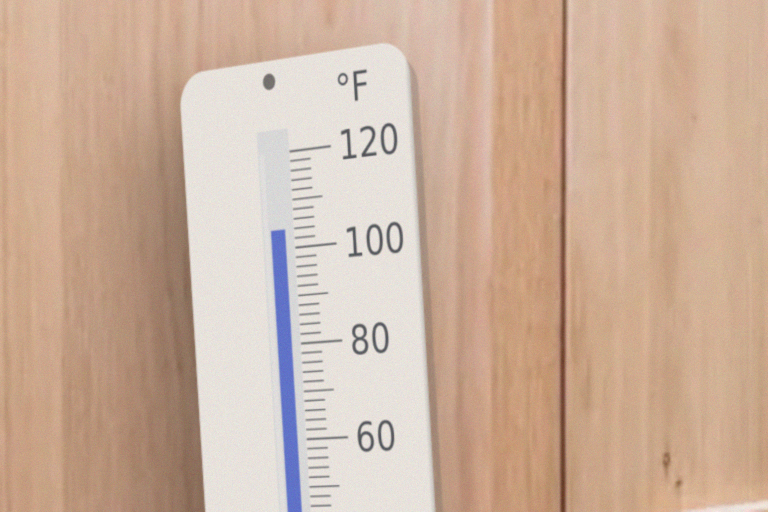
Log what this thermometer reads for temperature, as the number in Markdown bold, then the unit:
**104** °F
